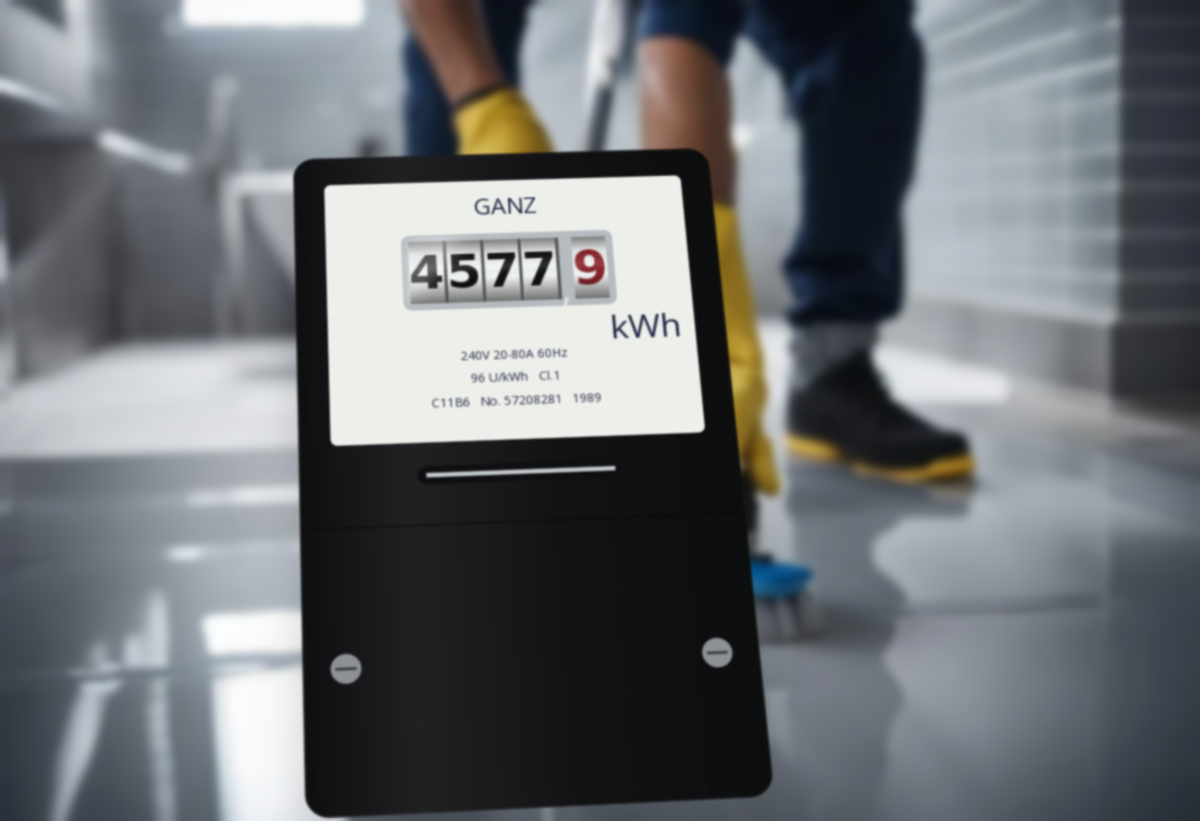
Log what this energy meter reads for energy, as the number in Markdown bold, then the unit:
**4577.9** kWh
